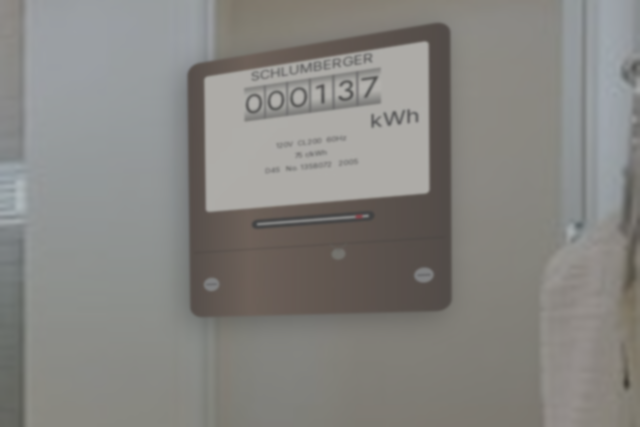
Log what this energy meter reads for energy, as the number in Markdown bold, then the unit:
**137** kWh
